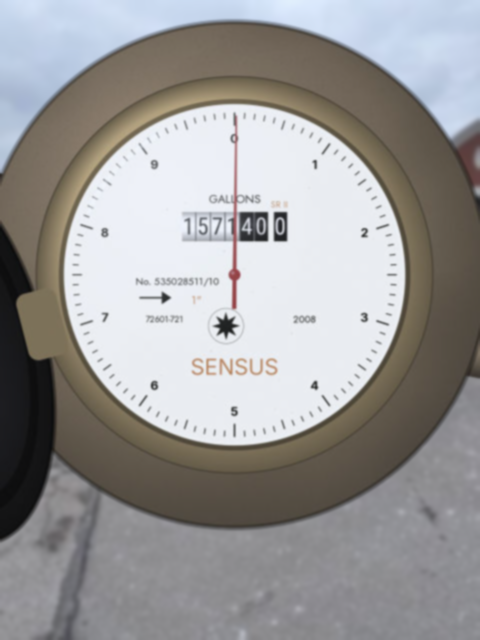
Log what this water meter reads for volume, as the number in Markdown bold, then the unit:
**1571400.0** gal
